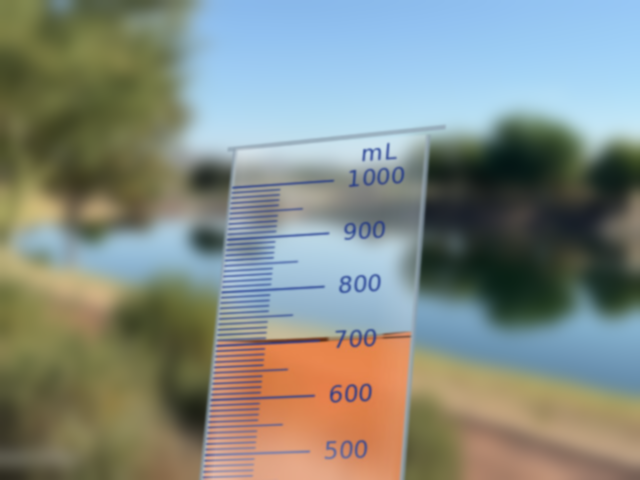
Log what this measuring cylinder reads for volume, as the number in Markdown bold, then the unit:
**700** mL
